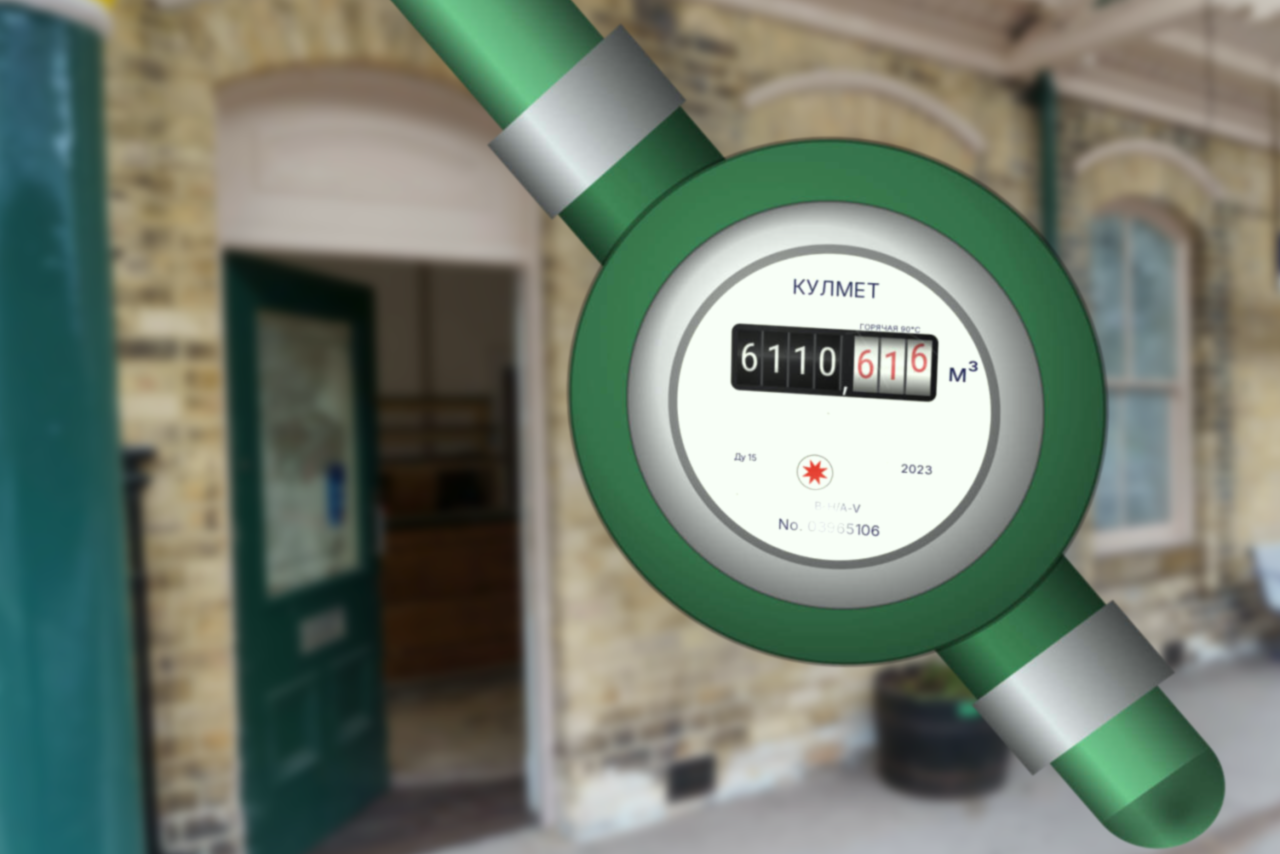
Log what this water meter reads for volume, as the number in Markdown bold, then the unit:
**6110.616** m³
